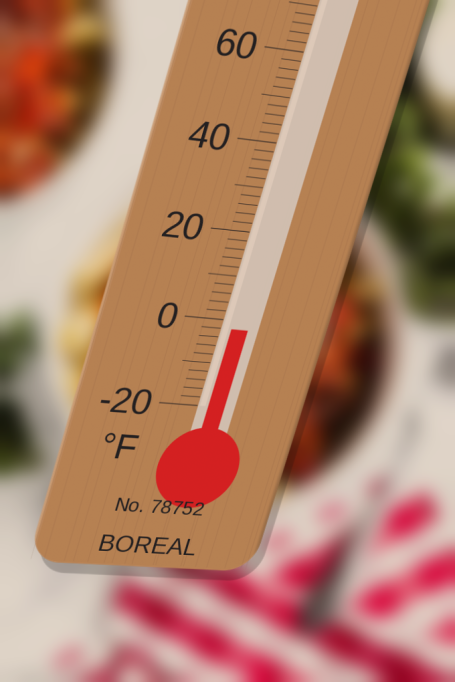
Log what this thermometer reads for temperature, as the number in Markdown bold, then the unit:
**-2** °F
